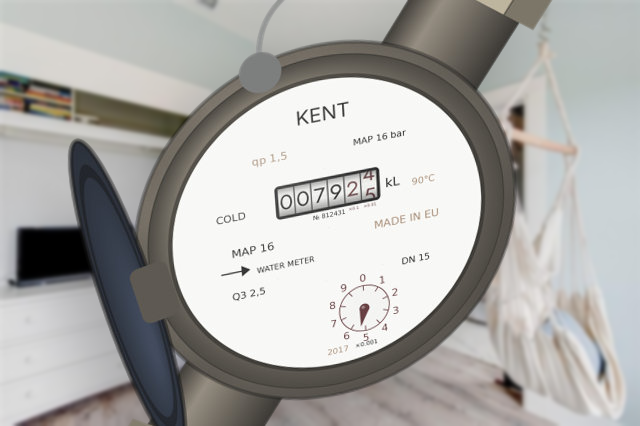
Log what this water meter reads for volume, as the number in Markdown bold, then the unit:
**79.245** kL
